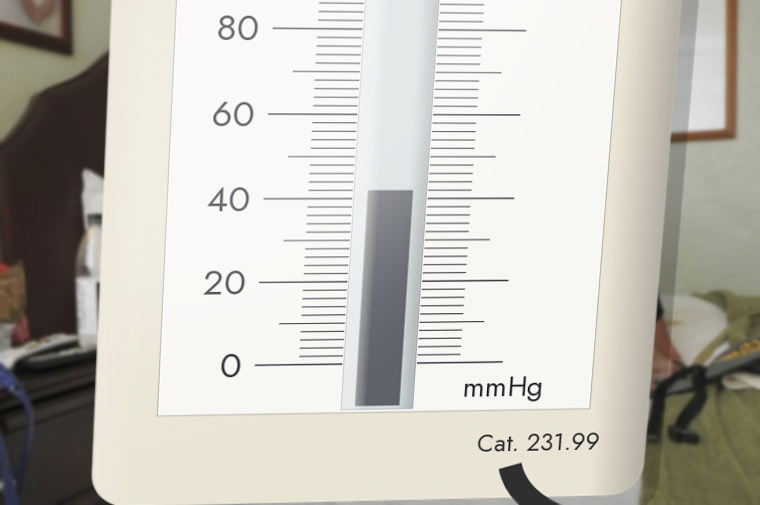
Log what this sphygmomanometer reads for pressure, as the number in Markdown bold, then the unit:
**42** mmHg
